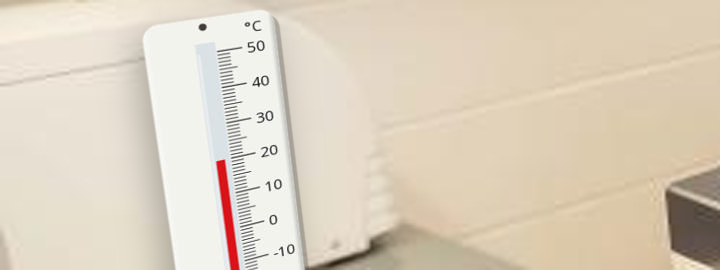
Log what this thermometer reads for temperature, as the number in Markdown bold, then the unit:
**20** °C
